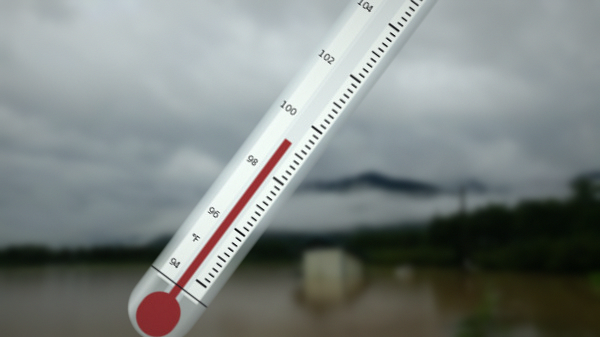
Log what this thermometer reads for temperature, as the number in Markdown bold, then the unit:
**99.2** °F
